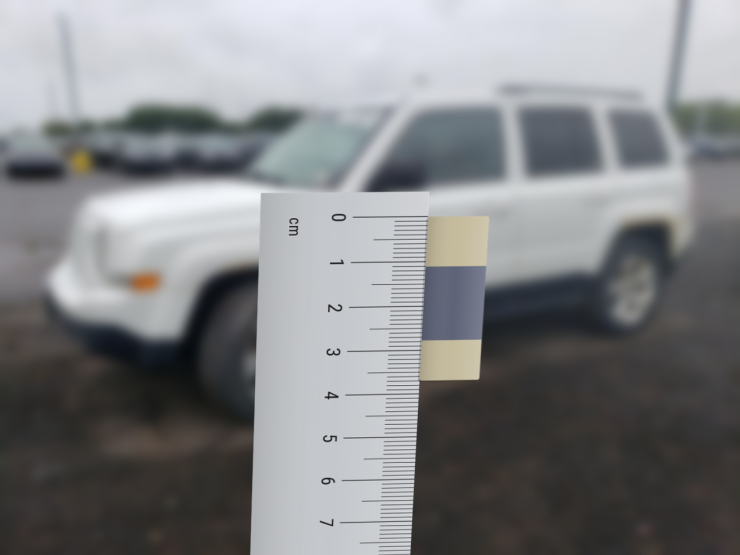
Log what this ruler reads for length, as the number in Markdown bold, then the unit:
**3.7** cm
